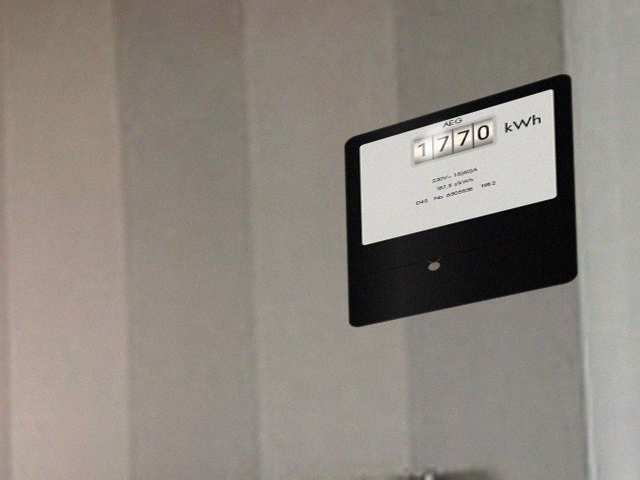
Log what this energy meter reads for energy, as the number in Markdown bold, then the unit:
**1770** kWh
